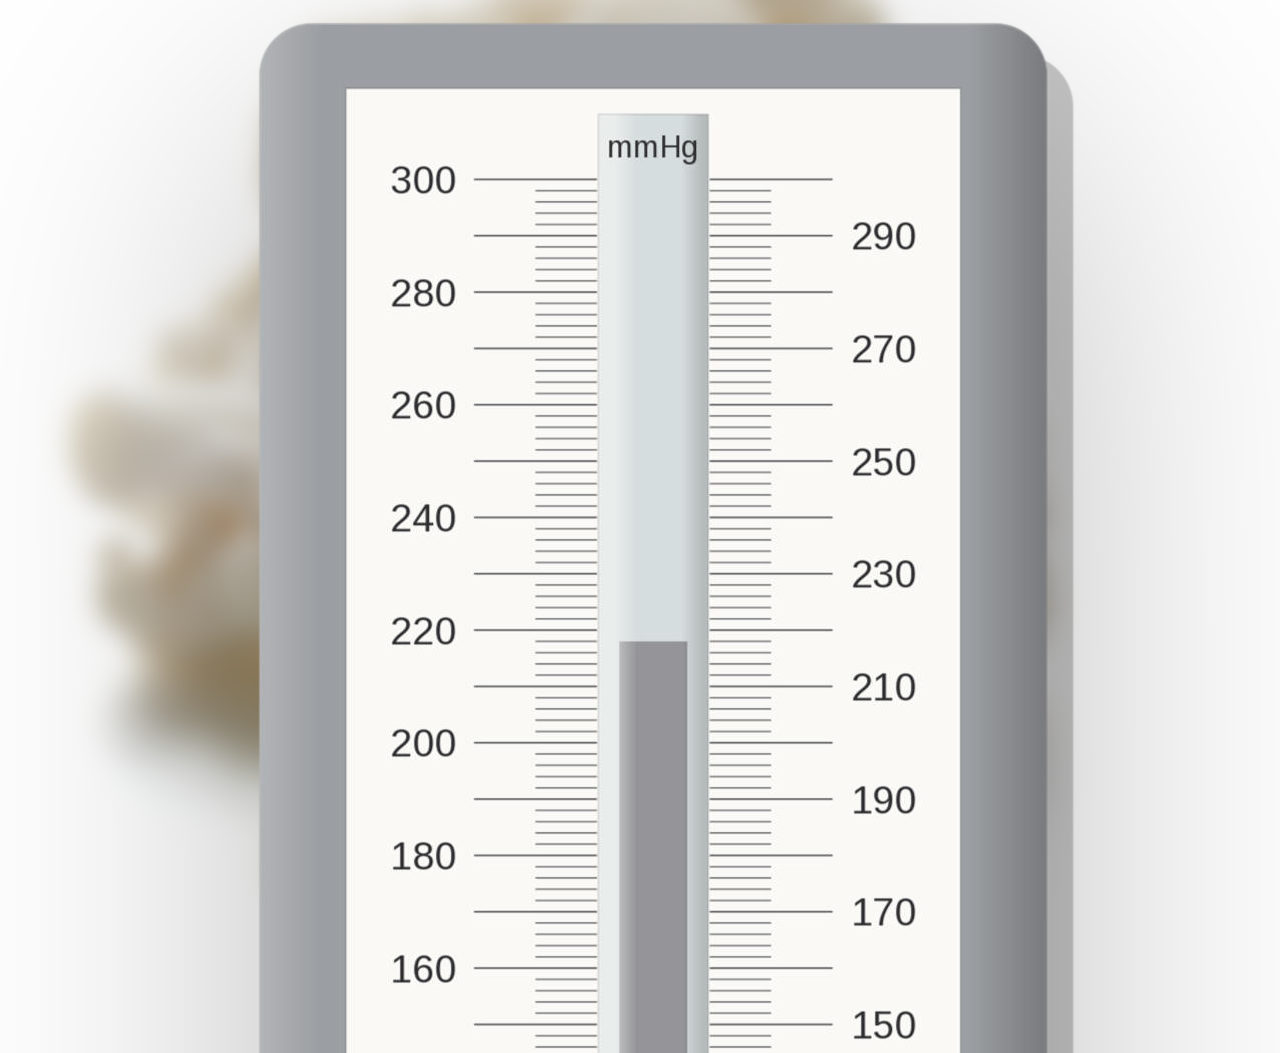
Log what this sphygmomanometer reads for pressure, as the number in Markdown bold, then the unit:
**218** mmHg
